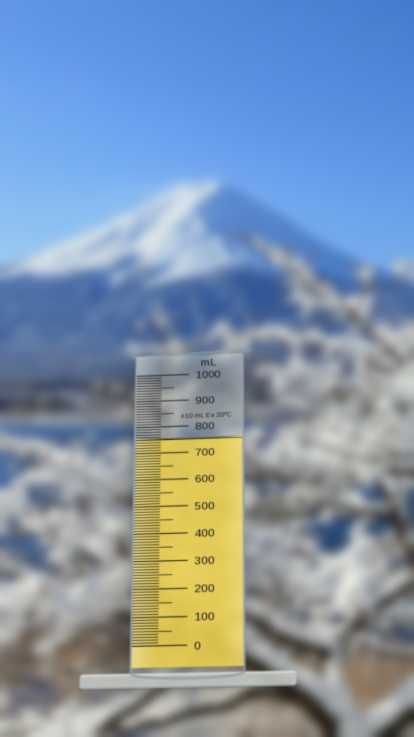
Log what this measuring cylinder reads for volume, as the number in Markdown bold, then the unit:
**750** mL
